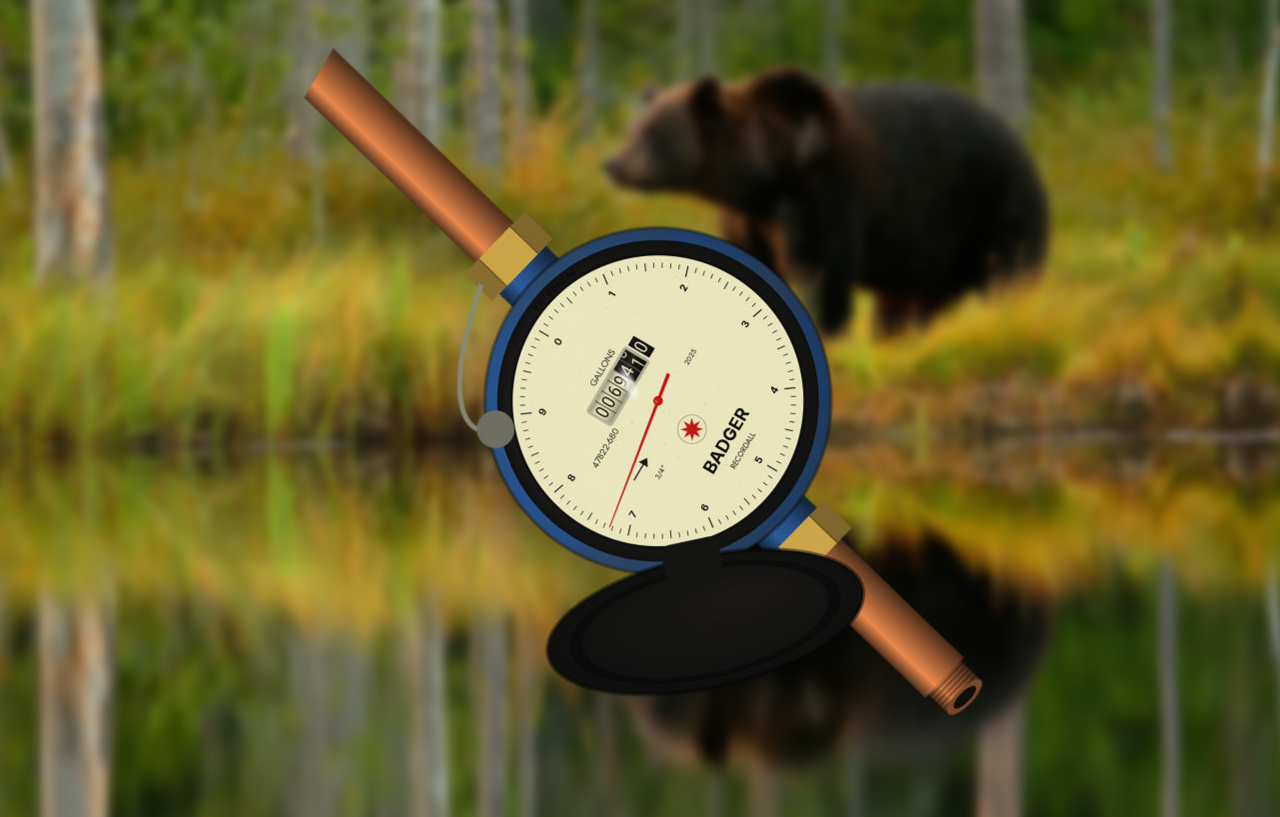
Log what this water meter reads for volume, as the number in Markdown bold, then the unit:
**69407.2** gal
